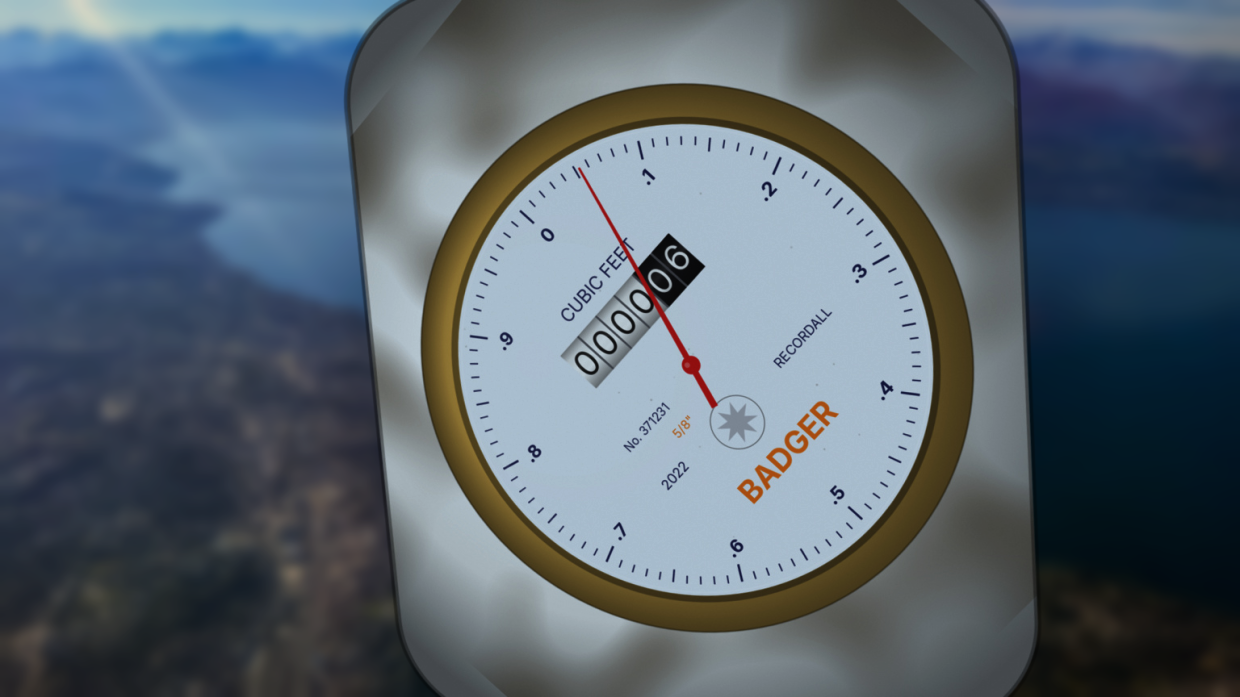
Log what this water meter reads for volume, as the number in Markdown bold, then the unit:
**6.05** ft³
